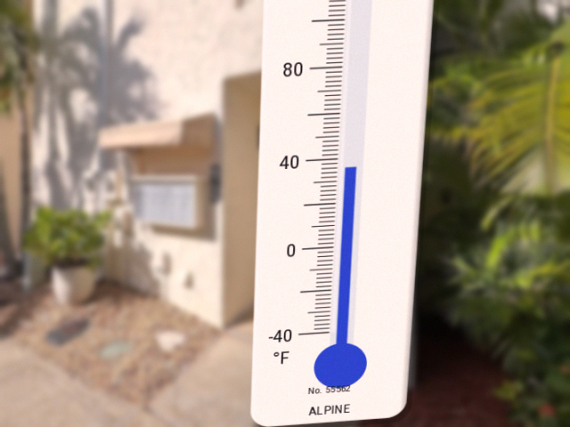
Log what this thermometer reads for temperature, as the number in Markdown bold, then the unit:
**36** °F
